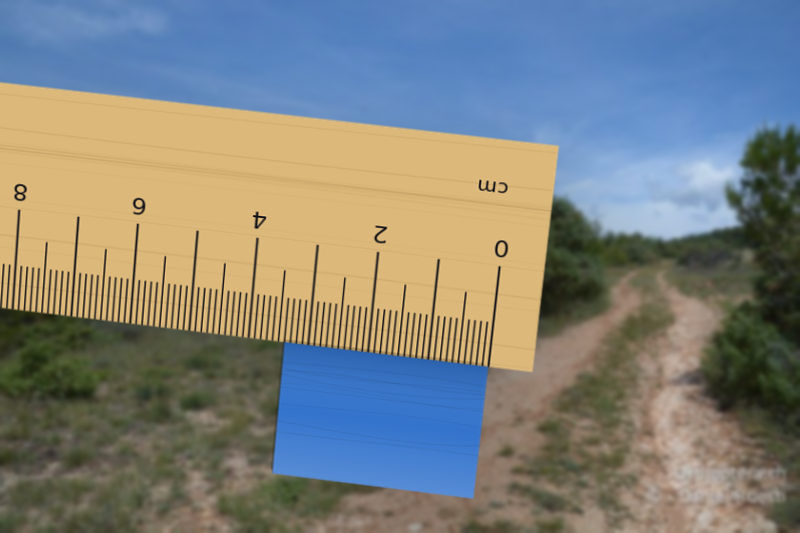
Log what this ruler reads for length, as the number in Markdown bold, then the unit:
**3.4** cm
